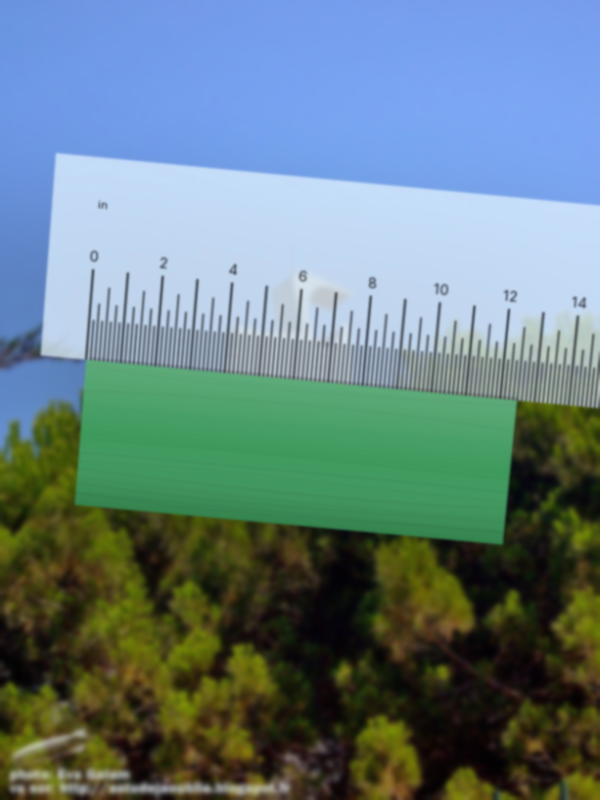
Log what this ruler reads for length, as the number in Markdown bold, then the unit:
**12.5** in
